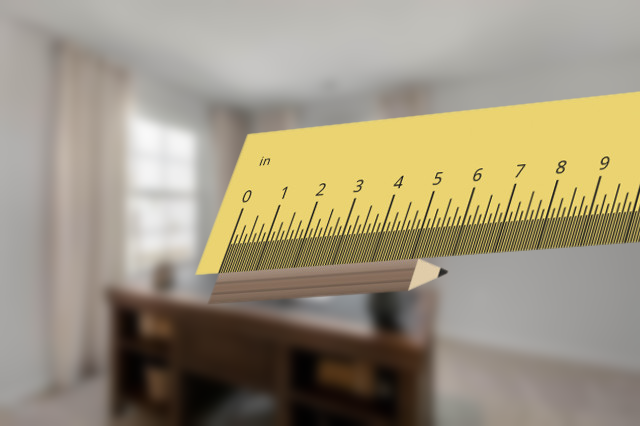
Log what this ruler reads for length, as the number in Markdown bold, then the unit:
**6** in
